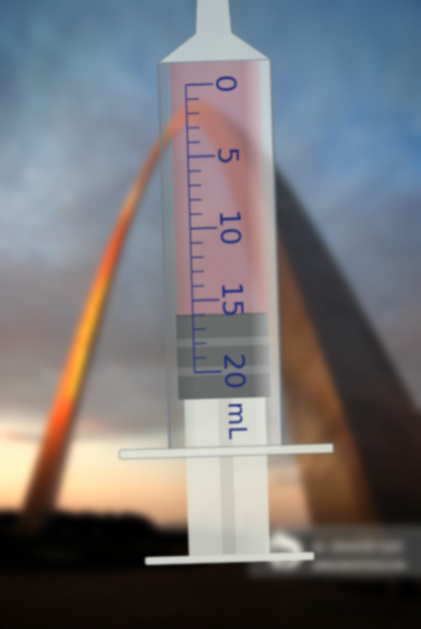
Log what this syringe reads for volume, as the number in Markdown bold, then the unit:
**16** mL
